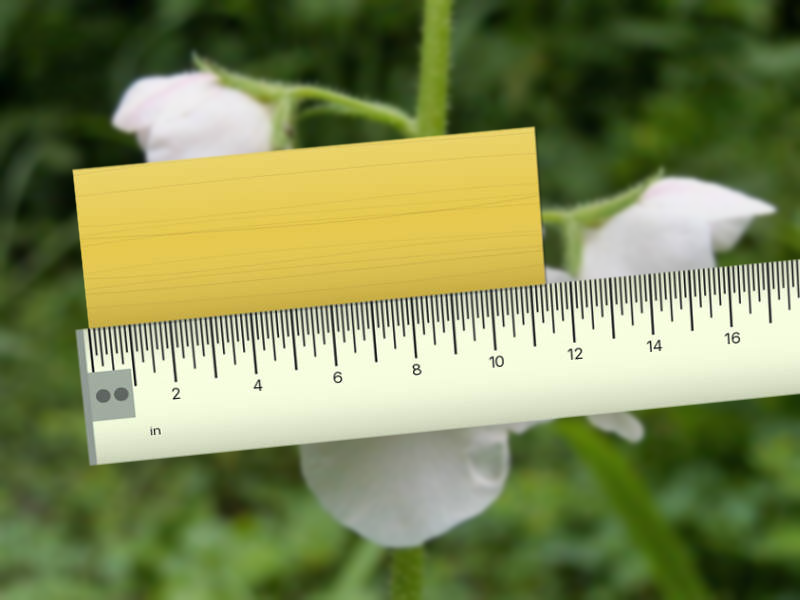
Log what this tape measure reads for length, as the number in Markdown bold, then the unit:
**11.375** in
